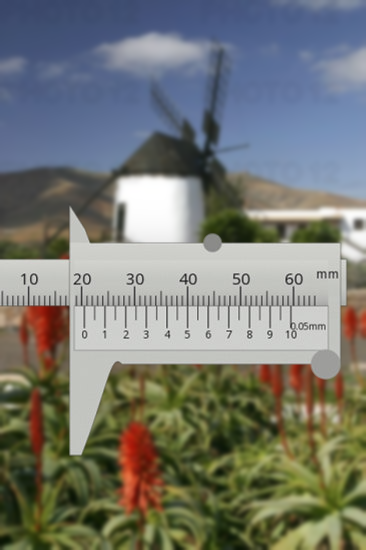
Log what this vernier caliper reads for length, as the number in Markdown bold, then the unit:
**20.5** mm
